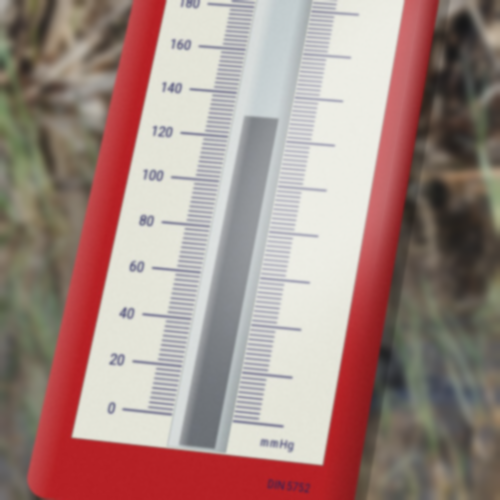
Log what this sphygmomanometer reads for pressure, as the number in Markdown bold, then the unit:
**130** mmHg
